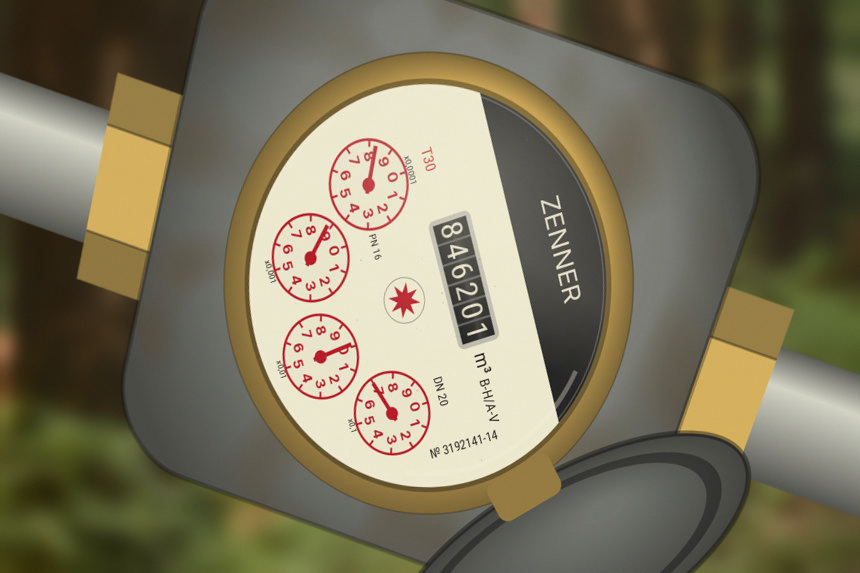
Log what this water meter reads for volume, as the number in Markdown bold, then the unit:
**846201.6988** m³
